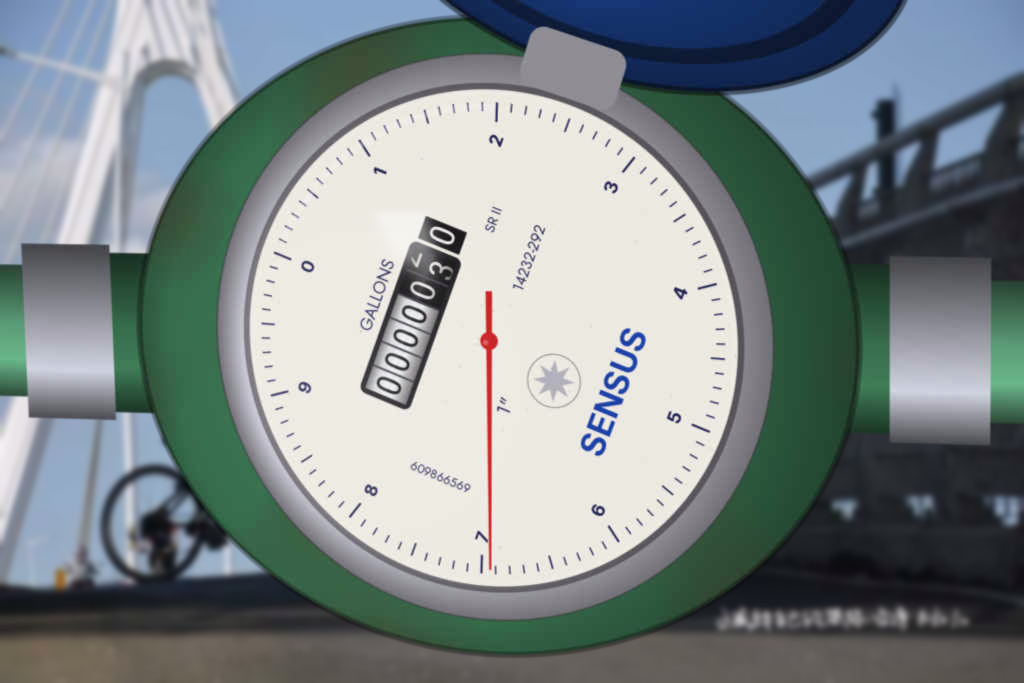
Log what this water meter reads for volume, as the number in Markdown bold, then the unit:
**26.9** gal
